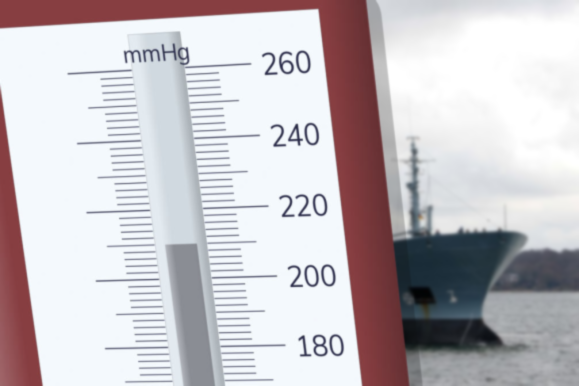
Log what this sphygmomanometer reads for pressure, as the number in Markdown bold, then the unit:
**210** mmHg
